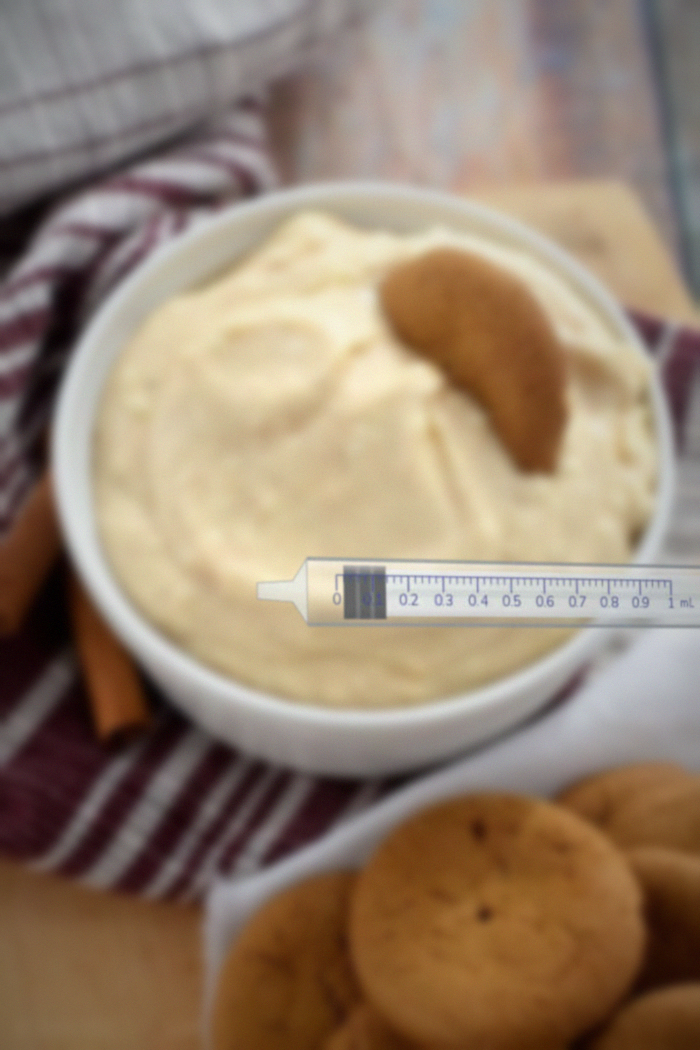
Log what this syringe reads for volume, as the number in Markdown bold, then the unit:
**0.02** mL
